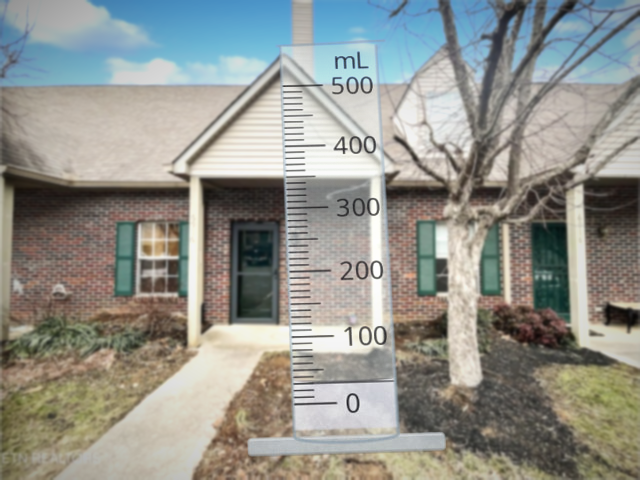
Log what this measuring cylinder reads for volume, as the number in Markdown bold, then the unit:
**30** mL
